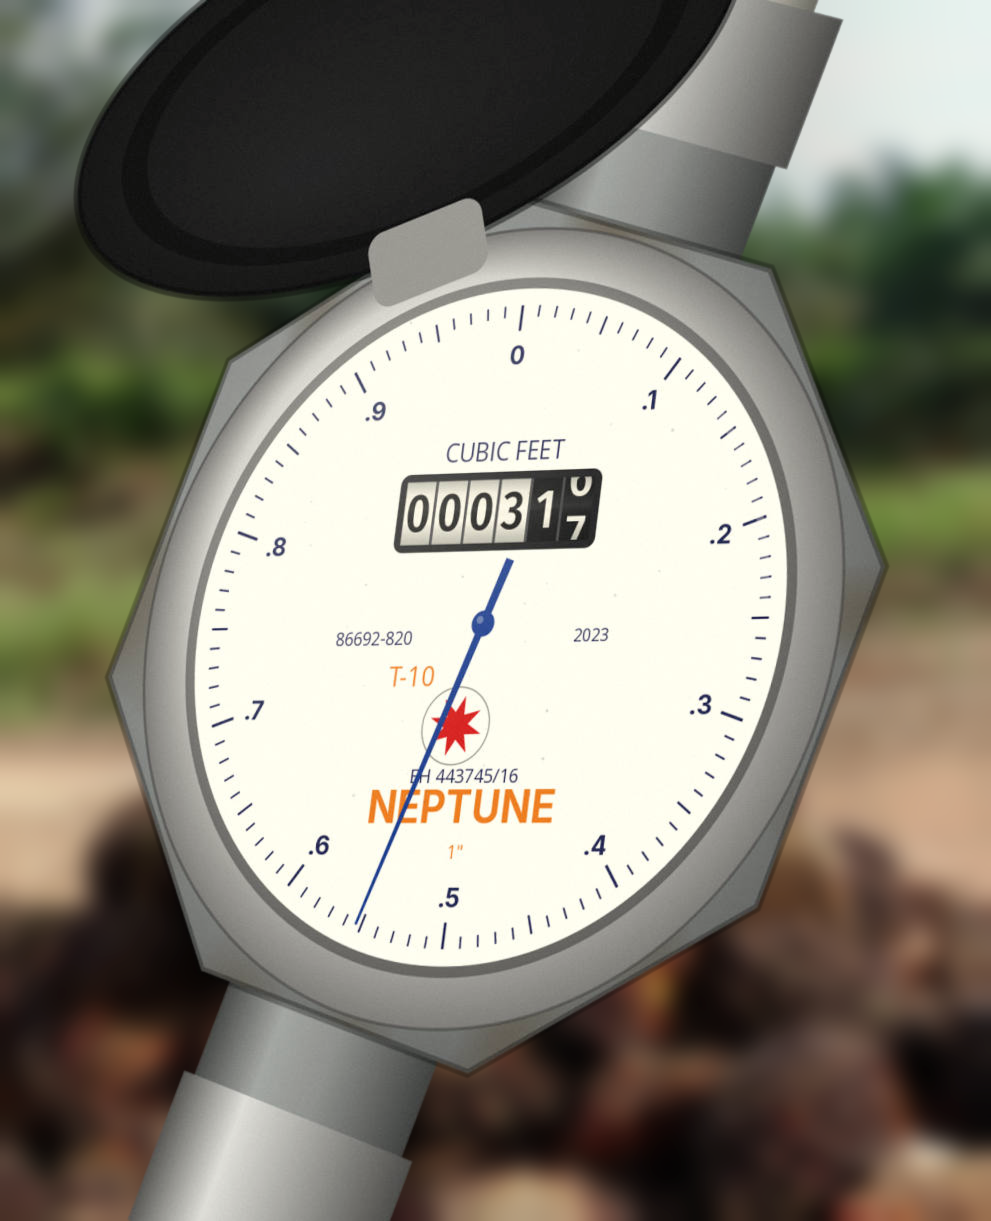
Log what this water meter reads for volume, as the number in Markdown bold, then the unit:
**316.55** ft³
